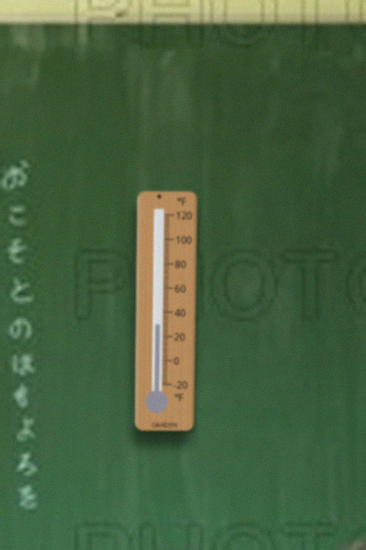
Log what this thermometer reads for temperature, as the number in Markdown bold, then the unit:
**30** °F
